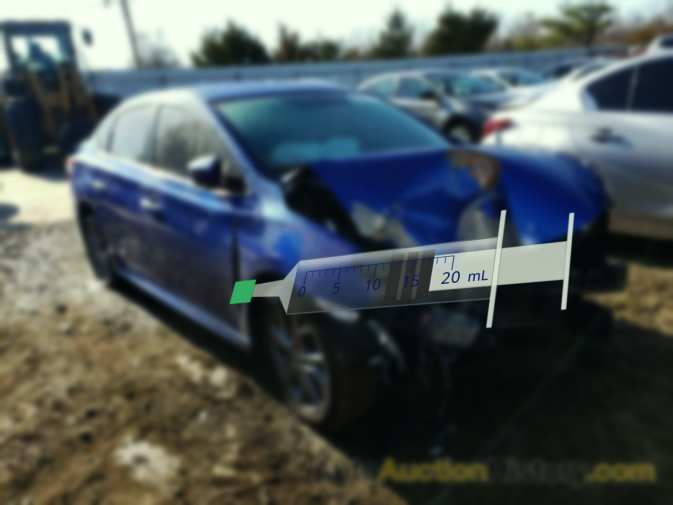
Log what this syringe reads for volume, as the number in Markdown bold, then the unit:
**12** mL
